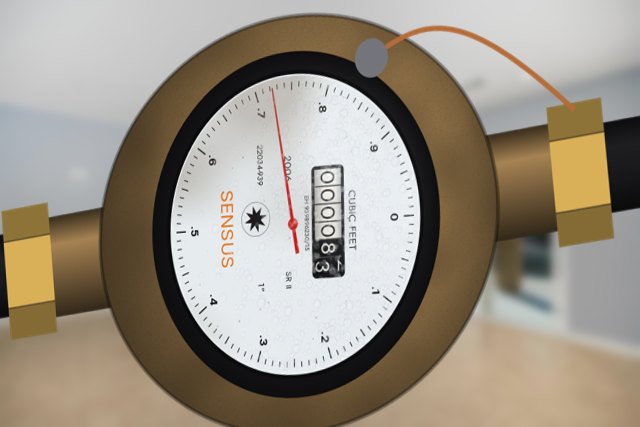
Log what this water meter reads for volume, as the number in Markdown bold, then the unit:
**82.72** ft³
